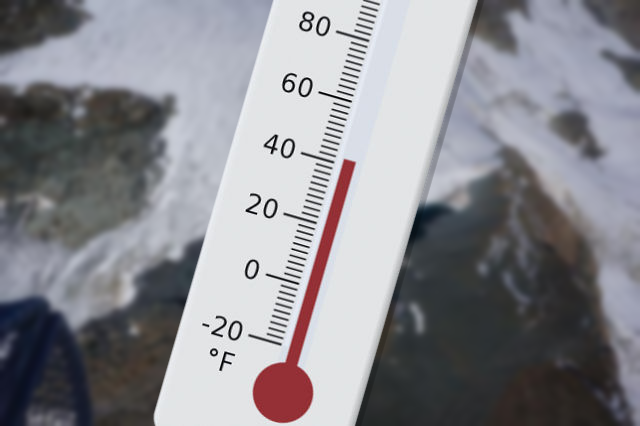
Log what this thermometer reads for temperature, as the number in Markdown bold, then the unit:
**42** °F
